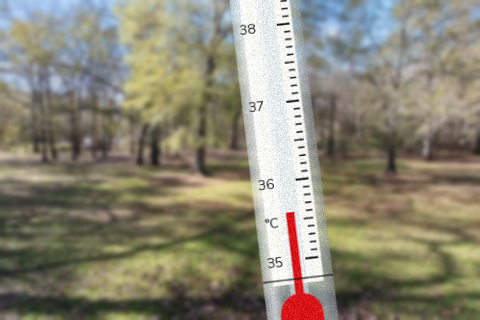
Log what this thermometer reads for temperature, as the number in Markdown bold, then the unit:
**35.6** °C
